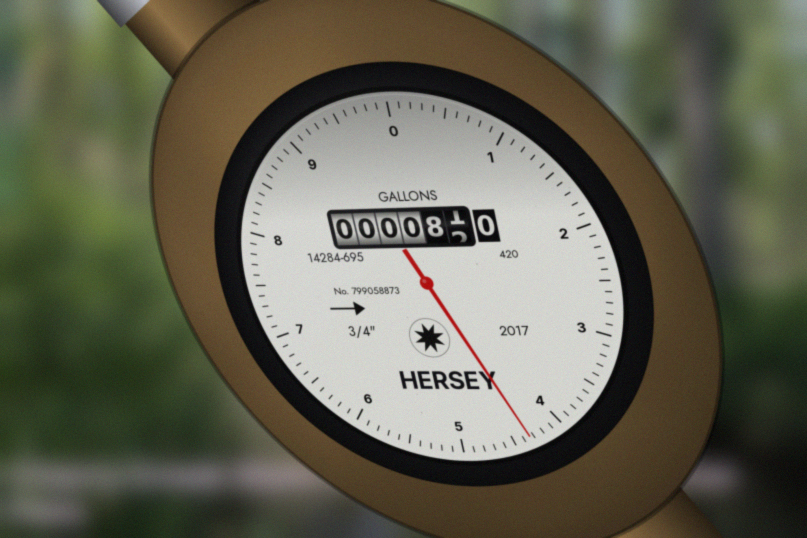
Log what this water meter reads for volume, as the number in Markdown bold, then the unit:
**814.3** gal
